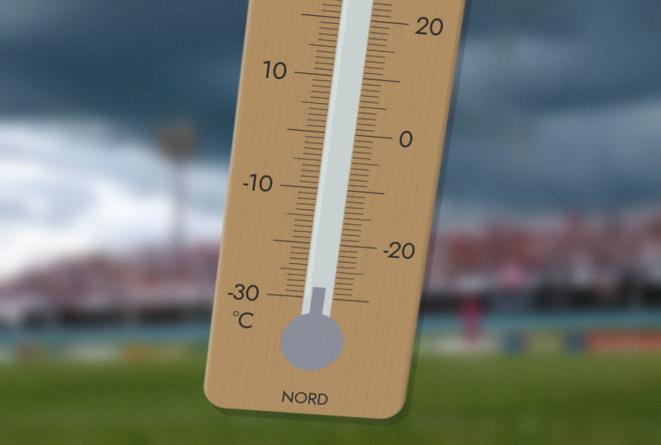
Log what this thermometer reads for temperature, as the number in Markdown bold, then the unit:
**-28** °C
